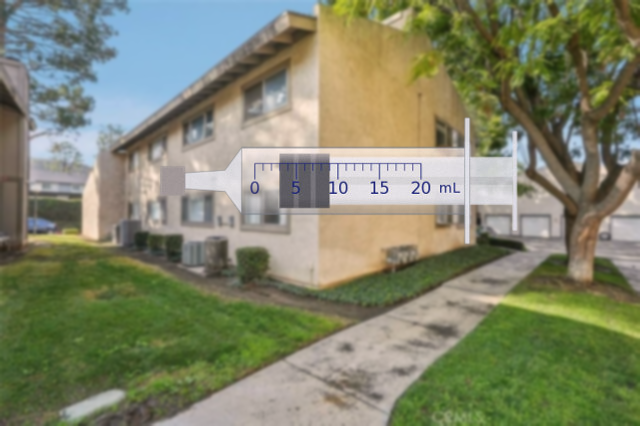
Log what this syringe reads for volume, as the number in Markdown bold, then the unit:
**3** mL
